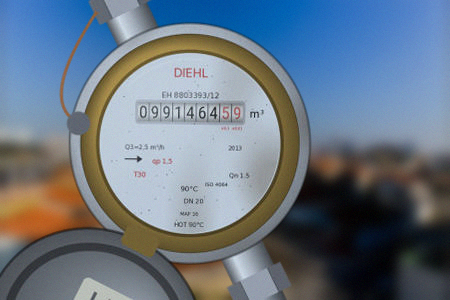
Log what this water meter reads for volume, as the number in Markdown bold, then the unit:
**991464.59** m³
